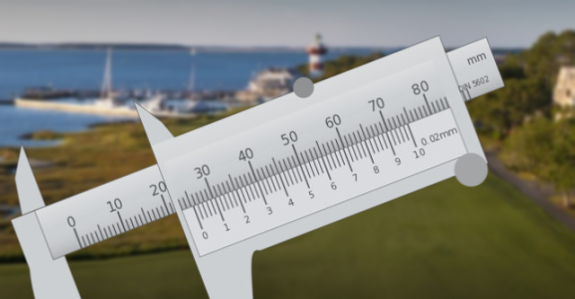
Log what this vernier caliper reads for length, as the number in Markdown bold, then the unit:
**25.5** mm
